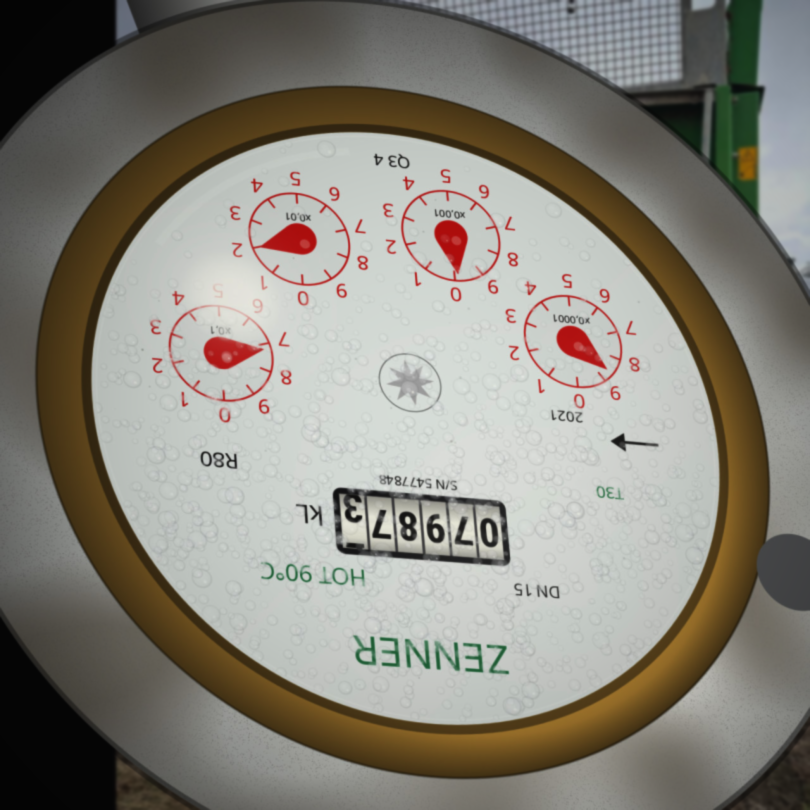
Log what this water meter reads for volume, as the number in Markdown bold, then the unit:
**79872.7198** kL
